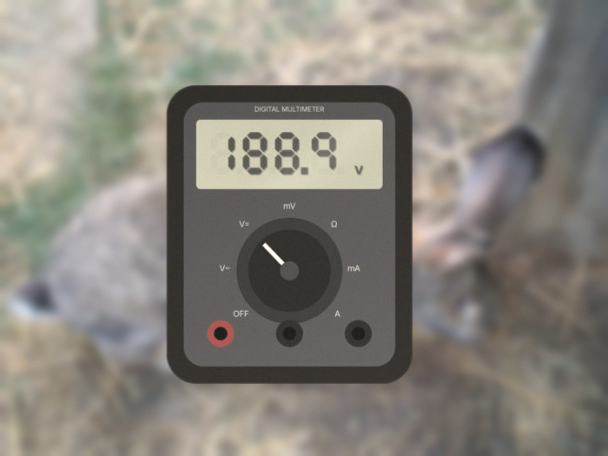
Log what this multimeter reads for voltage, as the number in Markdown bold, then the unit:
**188.9** V
